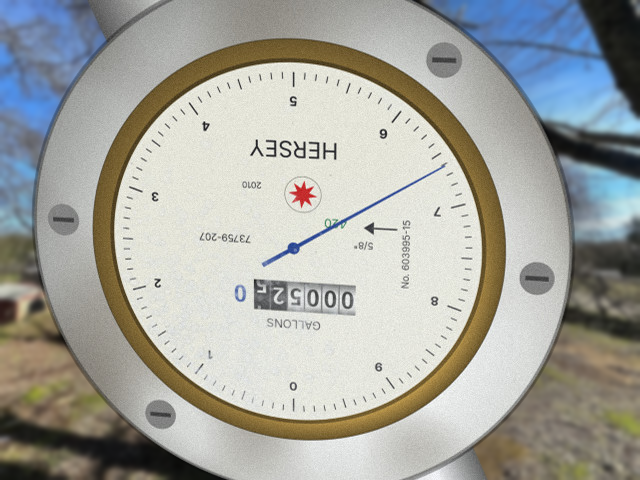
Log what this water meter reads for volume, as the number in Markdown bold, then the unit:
**5246.6** gal
